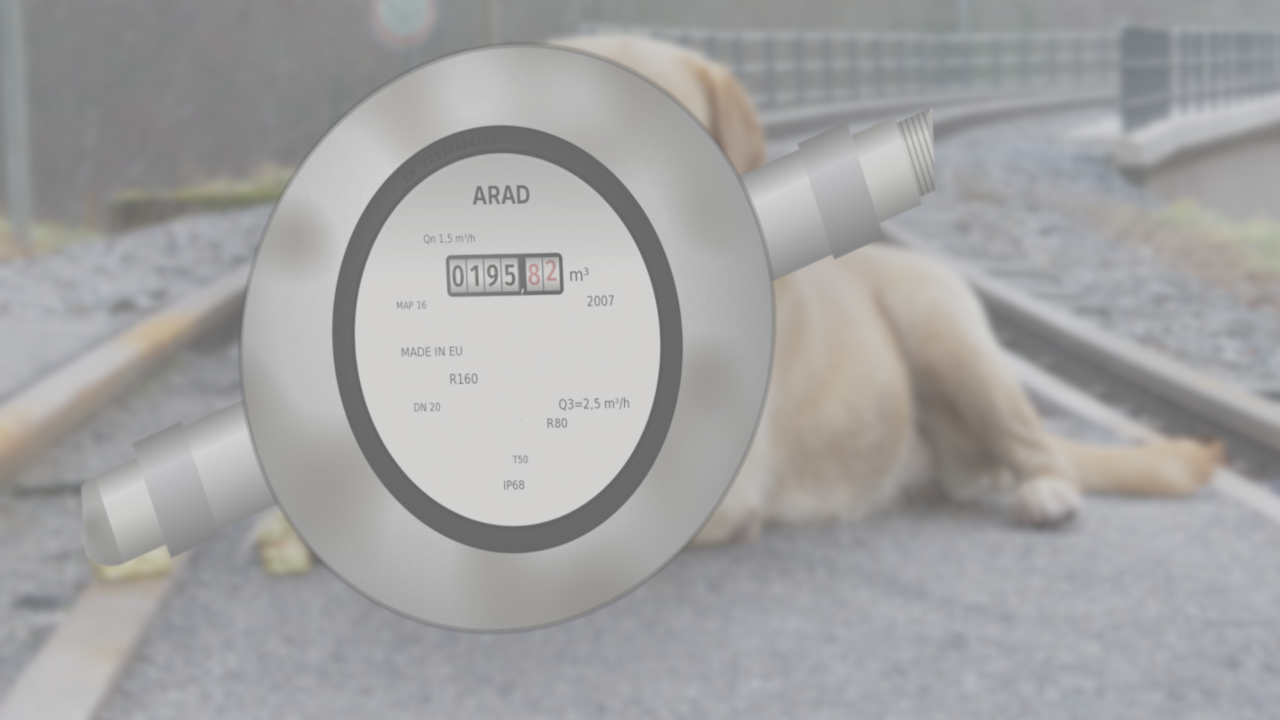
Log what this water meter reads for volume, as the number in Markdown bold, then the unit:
**195.82** m³
